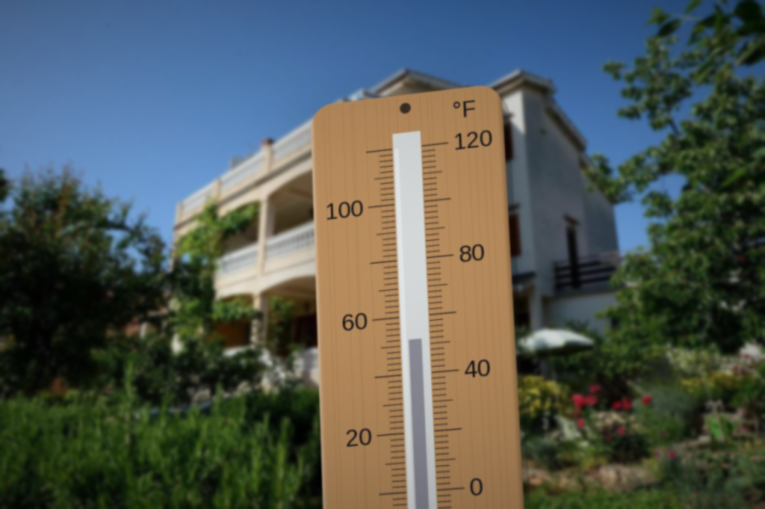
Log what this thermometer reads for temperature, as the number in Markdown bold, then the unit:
**52** °F
